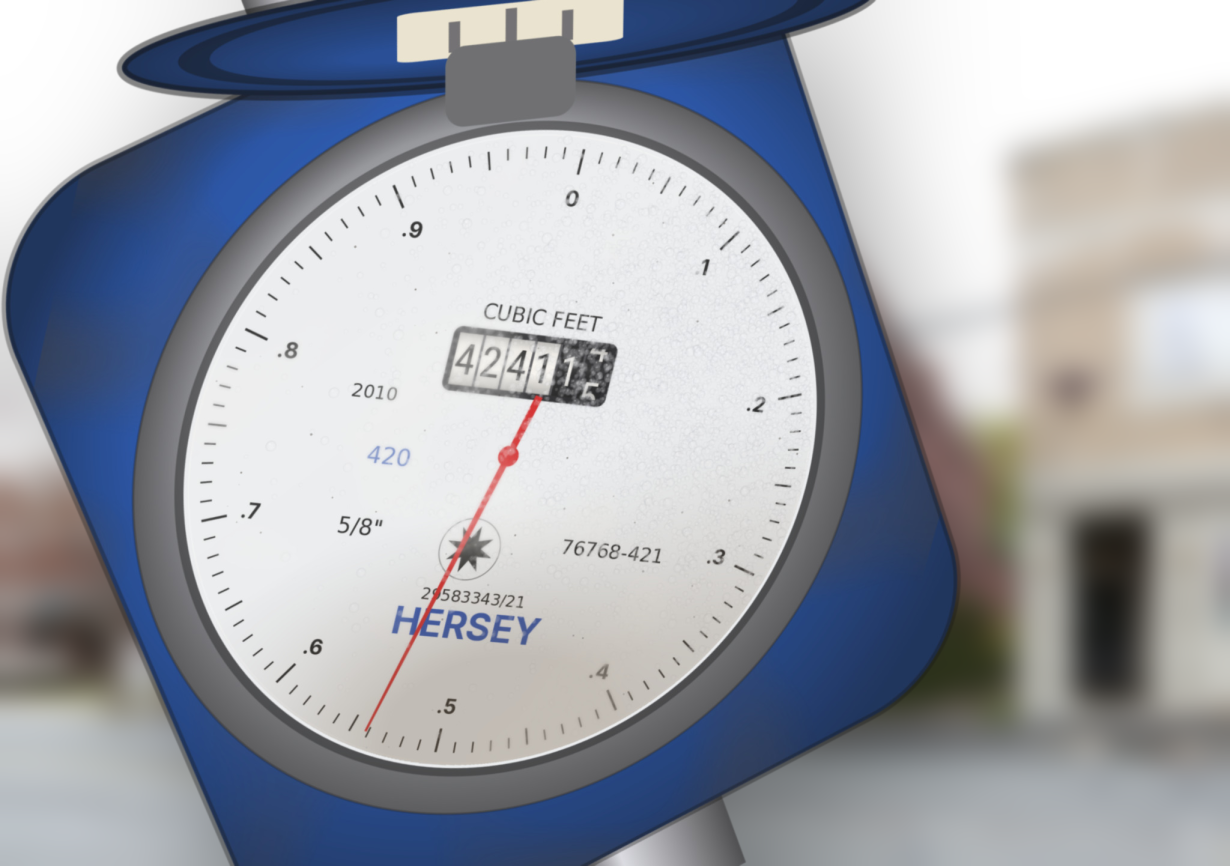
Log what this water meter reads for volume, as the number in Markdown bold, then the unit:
**424114.54** ft³
